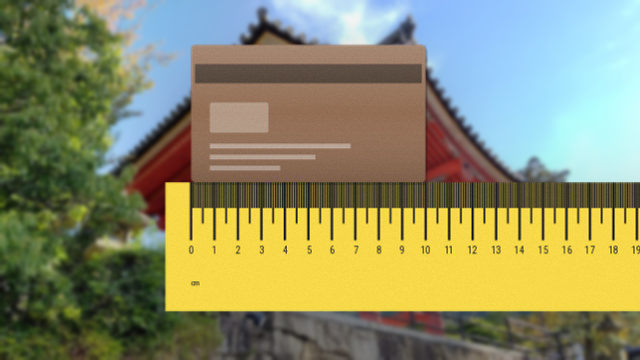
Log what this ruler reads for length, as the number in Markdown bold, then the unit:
**10** cm
